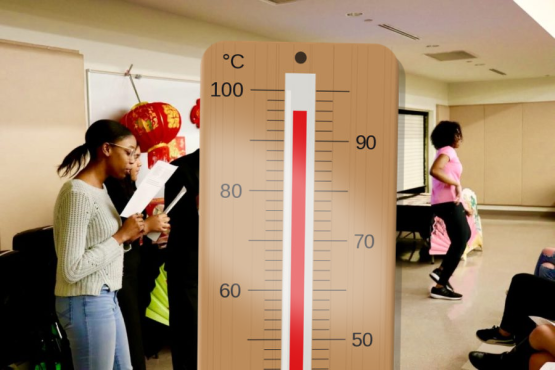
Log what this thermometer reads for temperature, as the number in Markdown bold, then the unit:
**96** °C
